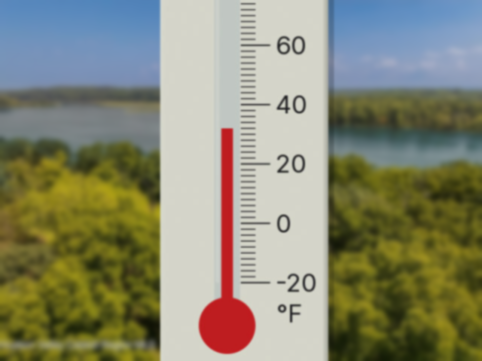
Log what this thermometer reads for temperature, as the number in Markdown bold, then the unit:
**32** °F
